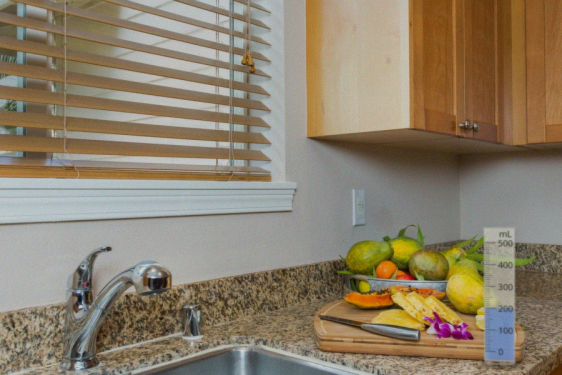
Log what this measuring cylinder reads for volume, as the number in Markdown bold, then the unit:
**200** mL
